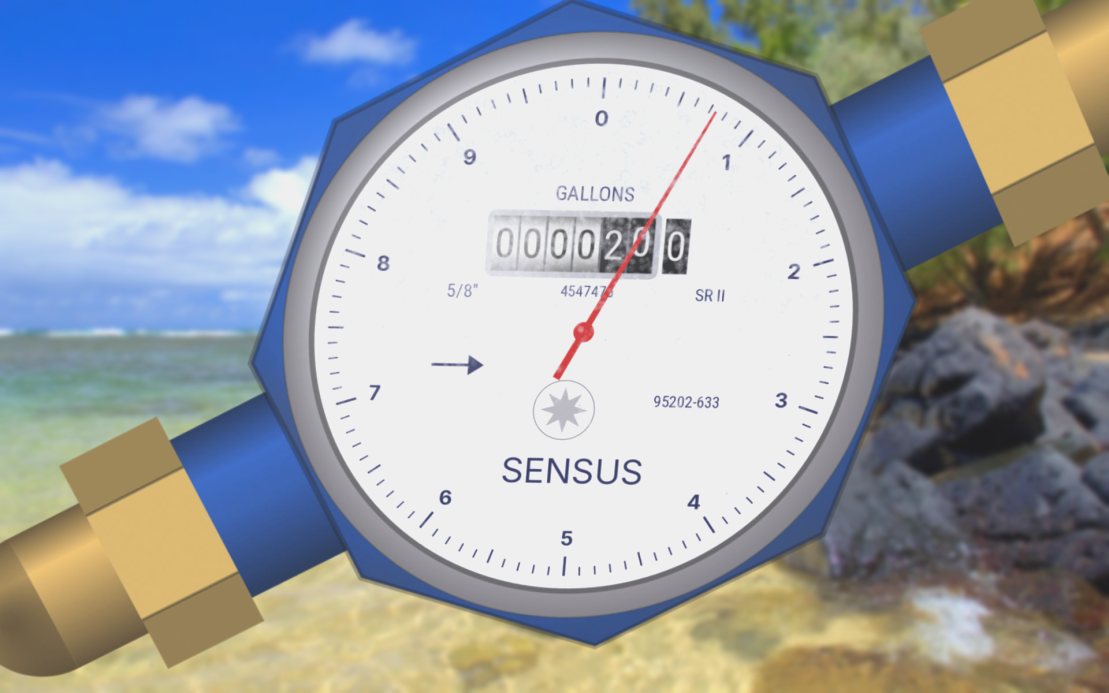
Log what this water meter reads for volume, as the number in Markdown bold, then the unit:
**200.7** gal
